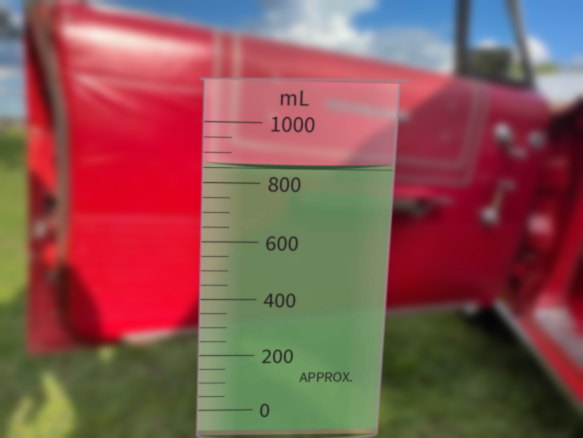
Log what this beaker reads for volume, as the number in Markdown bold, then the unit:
**850** mL
